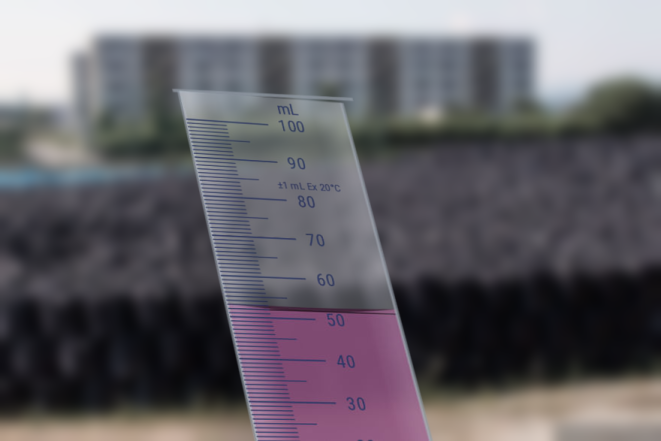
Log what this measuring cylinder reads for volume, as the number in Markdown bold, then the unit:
**52** mL
